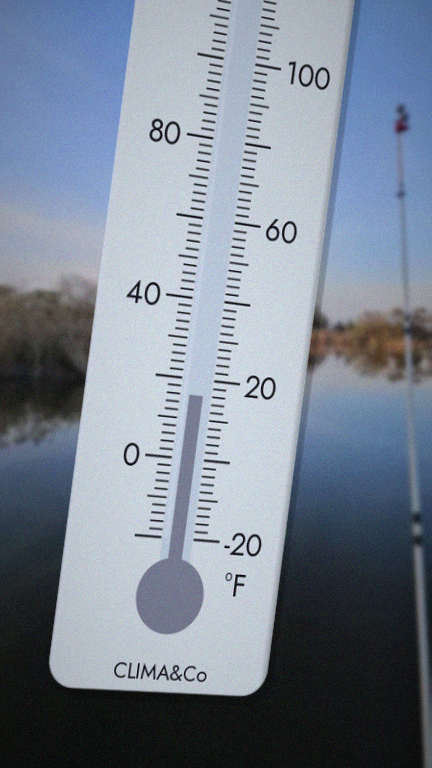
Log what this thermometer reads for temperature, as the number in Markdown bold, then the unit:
**16** °F
